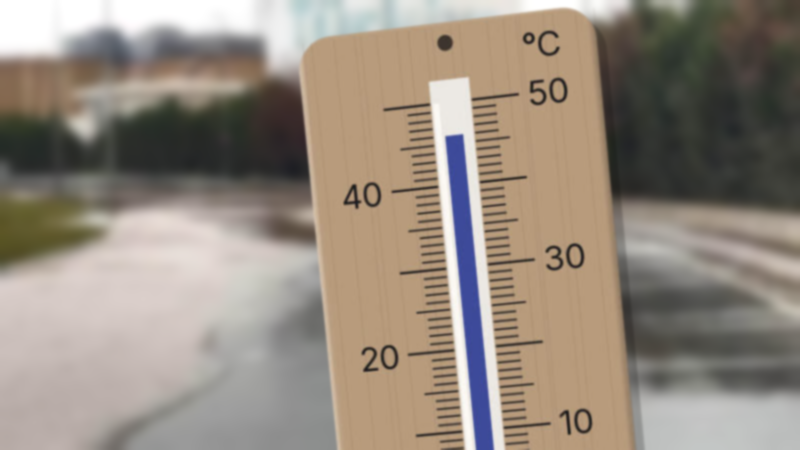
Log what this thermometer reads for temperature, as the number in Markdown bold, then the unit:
**46** °C
